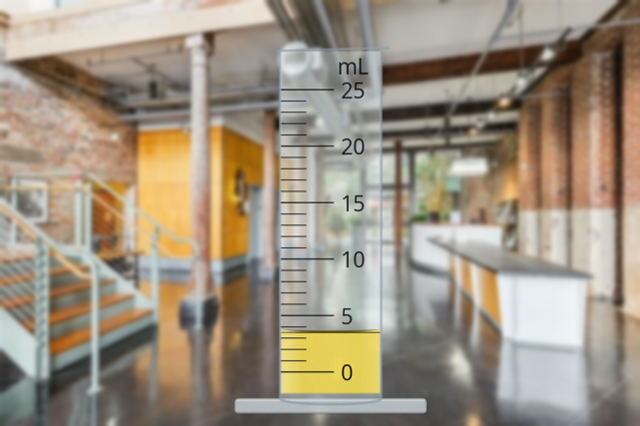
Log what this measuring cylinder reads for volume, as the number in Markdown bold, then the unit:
**3.5** mL
